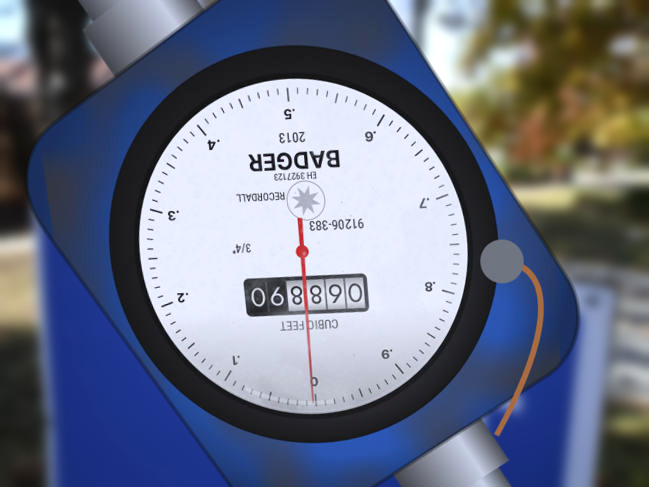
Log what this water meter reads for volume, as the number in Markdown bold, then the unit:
**68890.00** ft³
